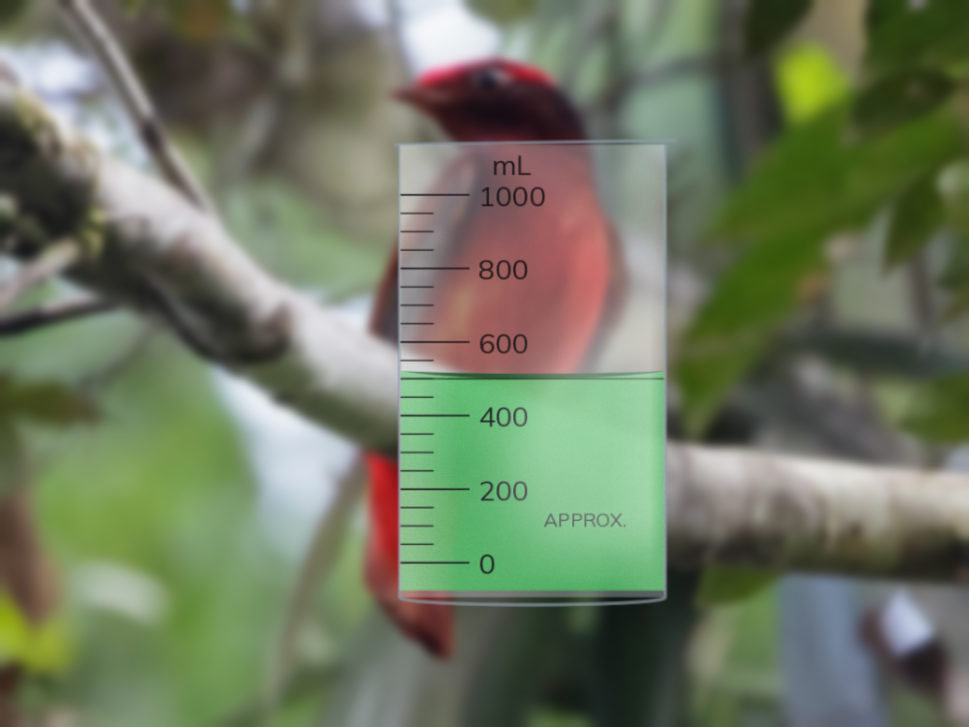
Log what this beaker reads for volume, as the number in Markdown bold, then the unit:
**500** mL
